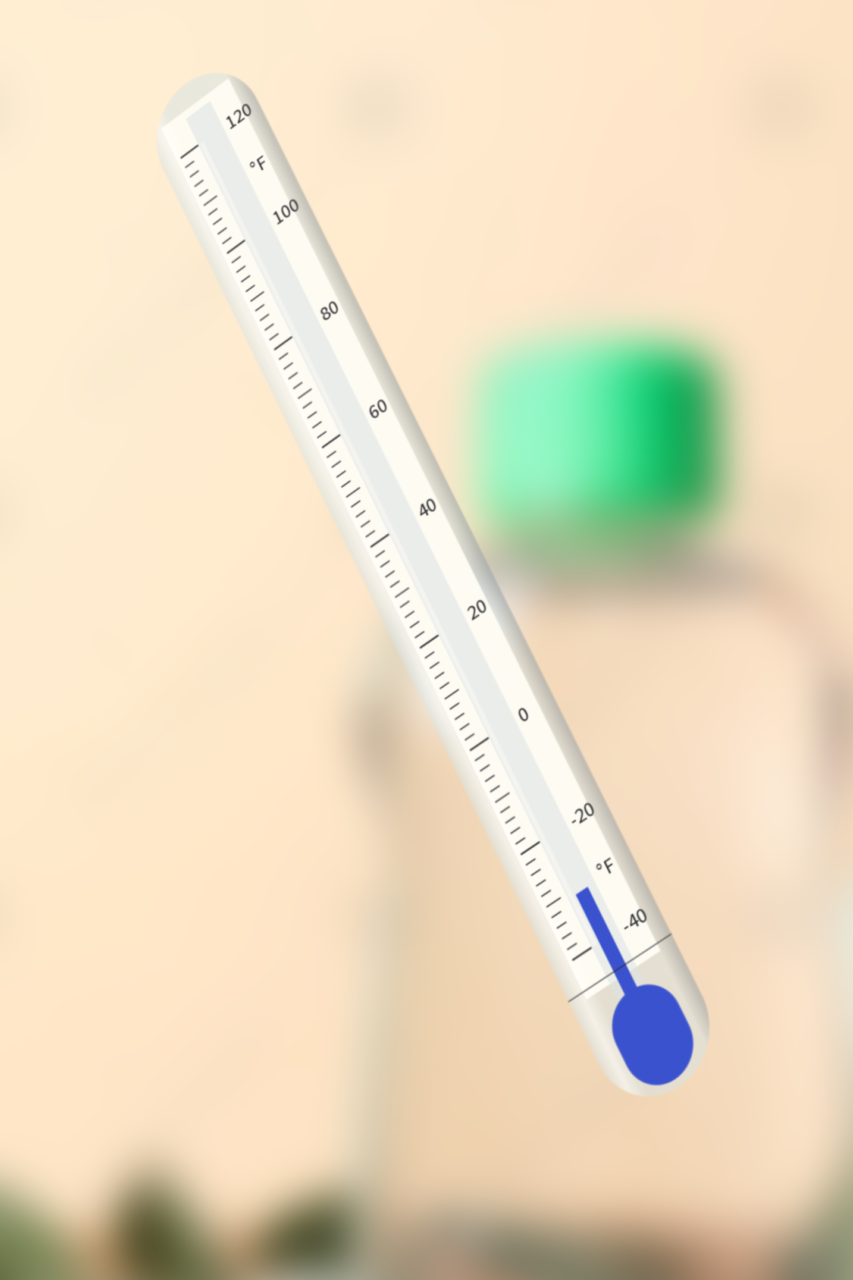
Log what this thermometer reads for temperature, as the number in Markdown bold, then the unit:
**-31** °F
